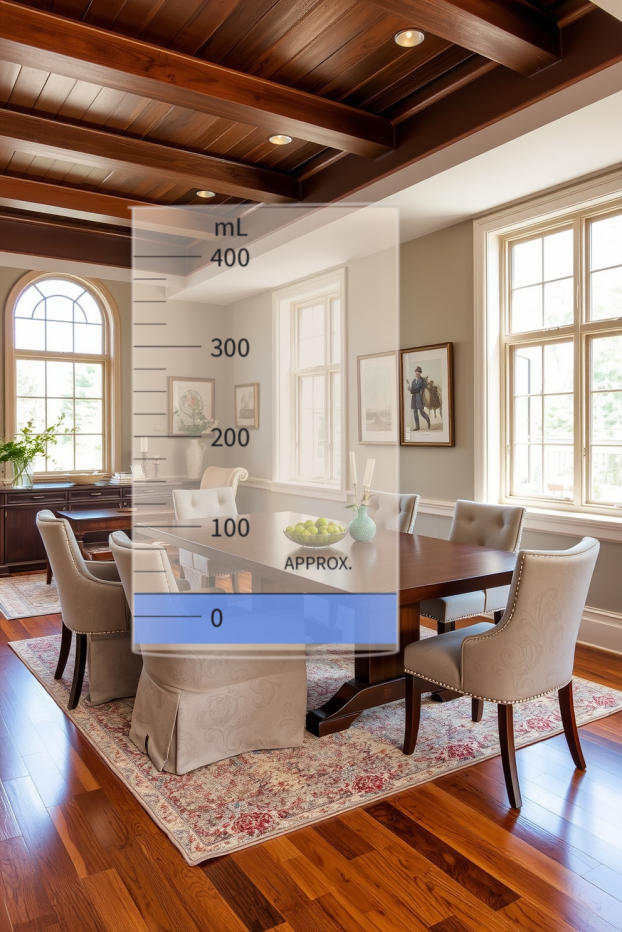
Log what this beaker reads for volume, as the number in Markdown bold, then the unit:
**25** mL
